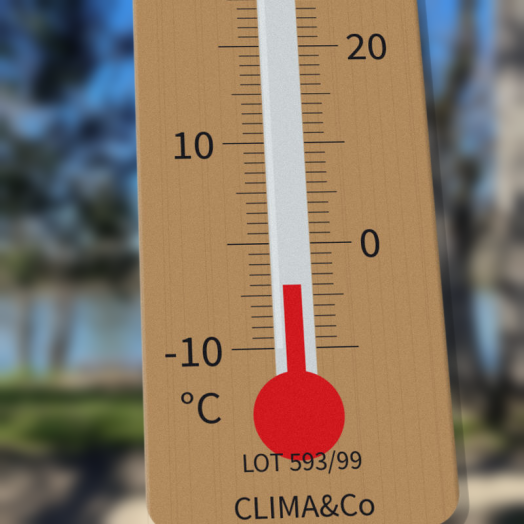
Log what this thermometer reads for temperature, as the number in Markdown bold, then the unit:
**-4** °C
